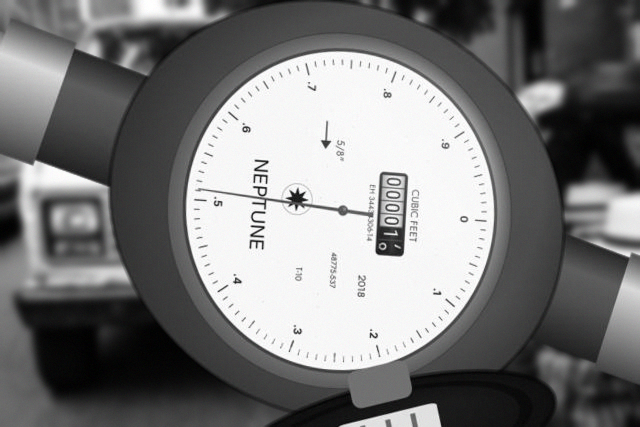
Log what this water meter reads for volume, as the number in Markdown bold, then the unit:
**17.51** ft³
